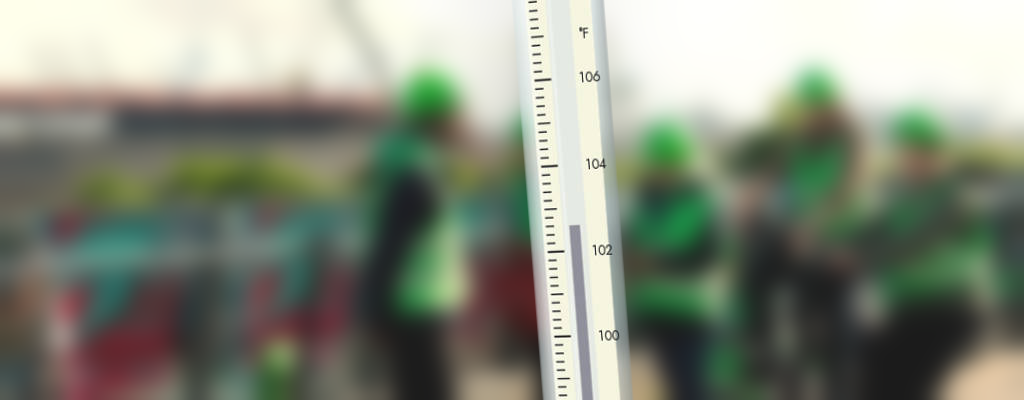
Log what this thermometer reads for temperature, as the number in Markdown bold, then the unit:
**102.6** °F
